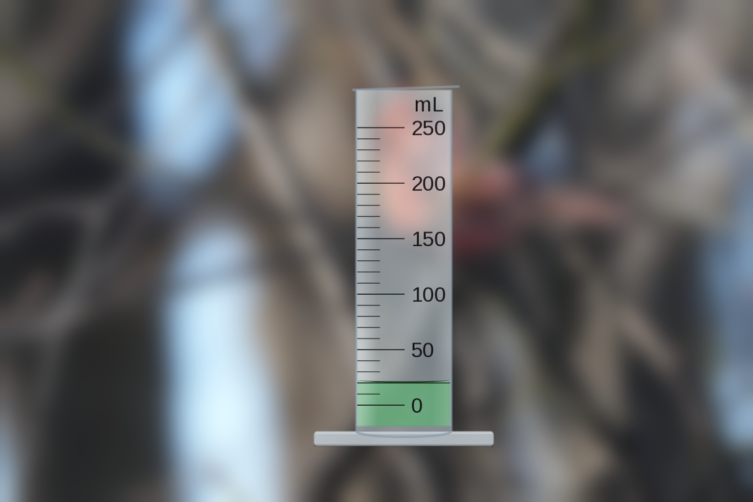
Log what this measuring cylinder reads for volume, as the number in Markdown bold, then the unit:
**20** mL
